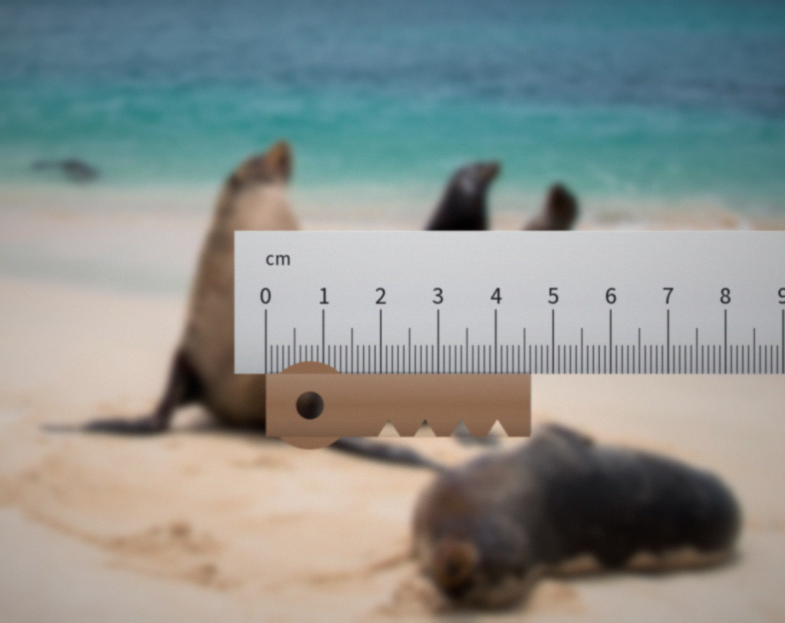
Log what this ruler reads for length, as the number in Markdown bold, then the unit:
**4.6** cm
